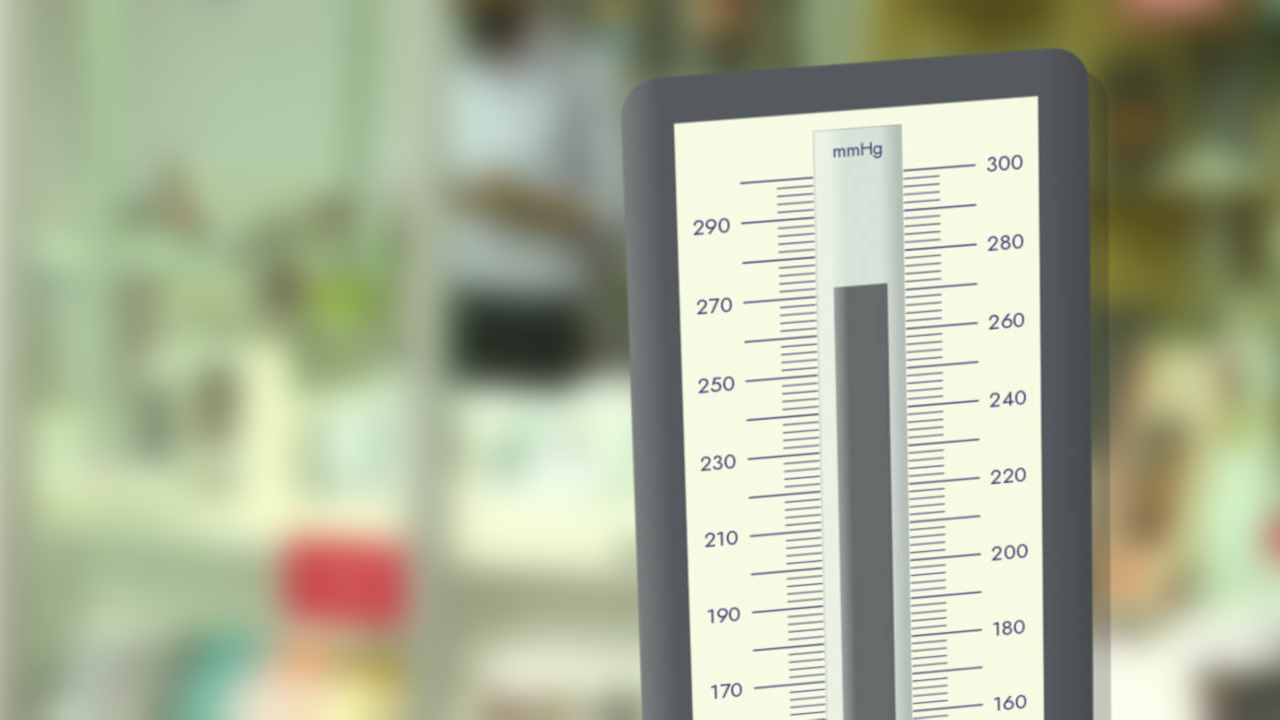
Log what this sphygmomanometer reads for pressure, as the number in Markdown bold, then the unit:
**272** mmHg
